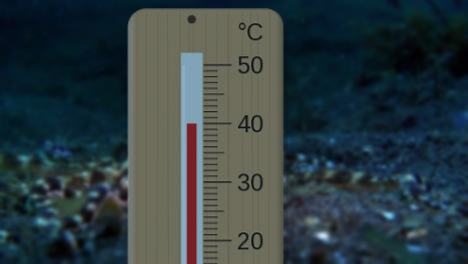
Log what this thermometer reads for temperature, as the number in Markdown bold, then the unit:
**40** °C
